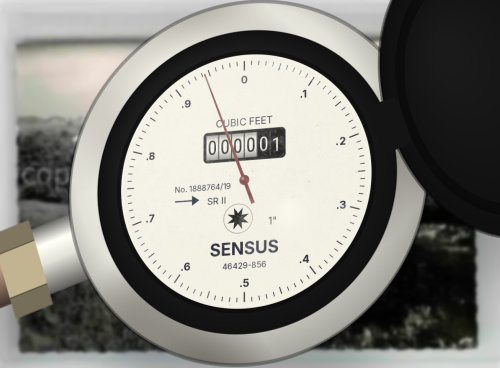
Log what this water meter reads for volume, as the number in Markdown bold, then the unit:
**0.94** ft³
